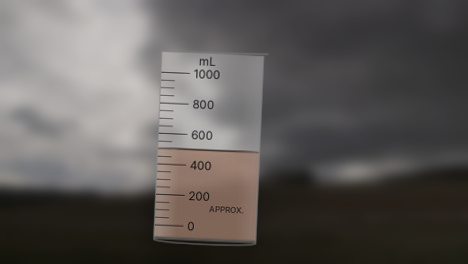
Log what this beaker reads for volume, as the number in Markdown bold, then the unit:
**500** mL
